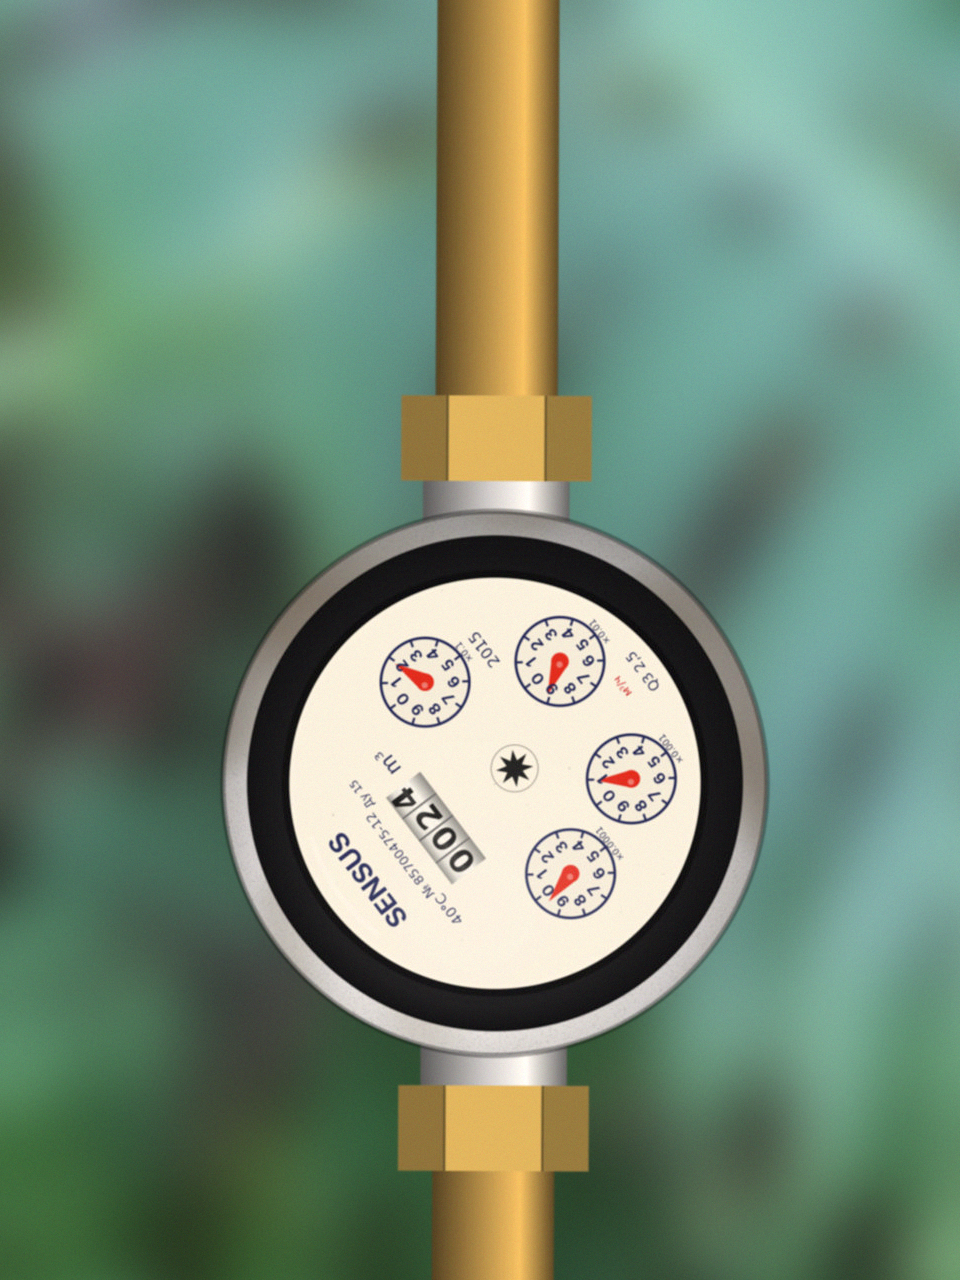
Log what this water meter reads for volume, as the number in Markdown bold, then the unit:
**24.1909** m³
